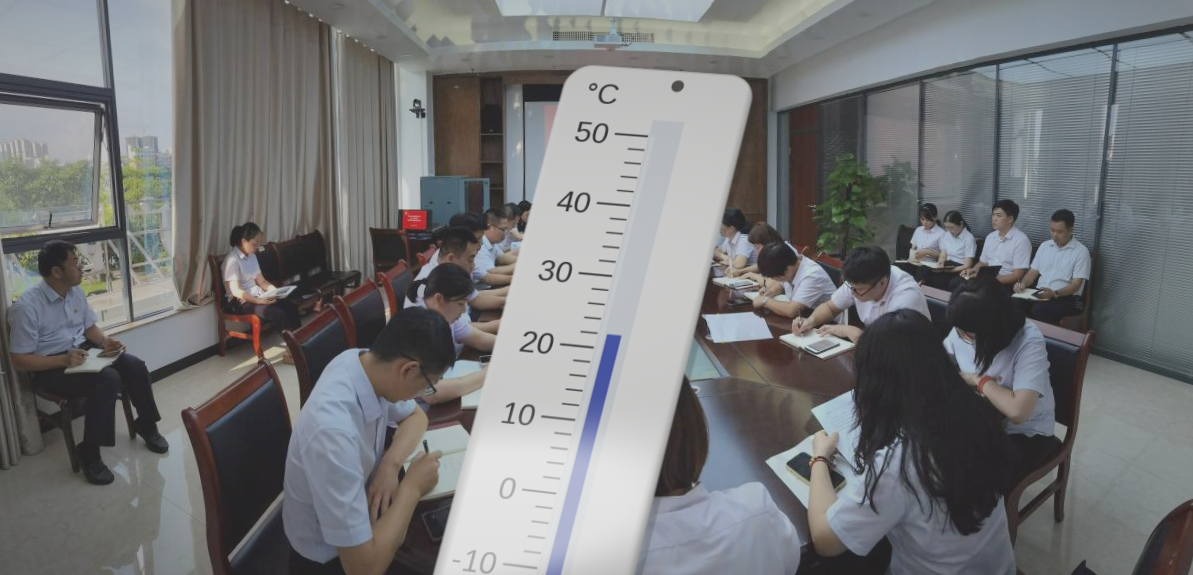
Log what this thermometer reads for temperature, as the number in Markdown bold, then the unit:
**22** °C
